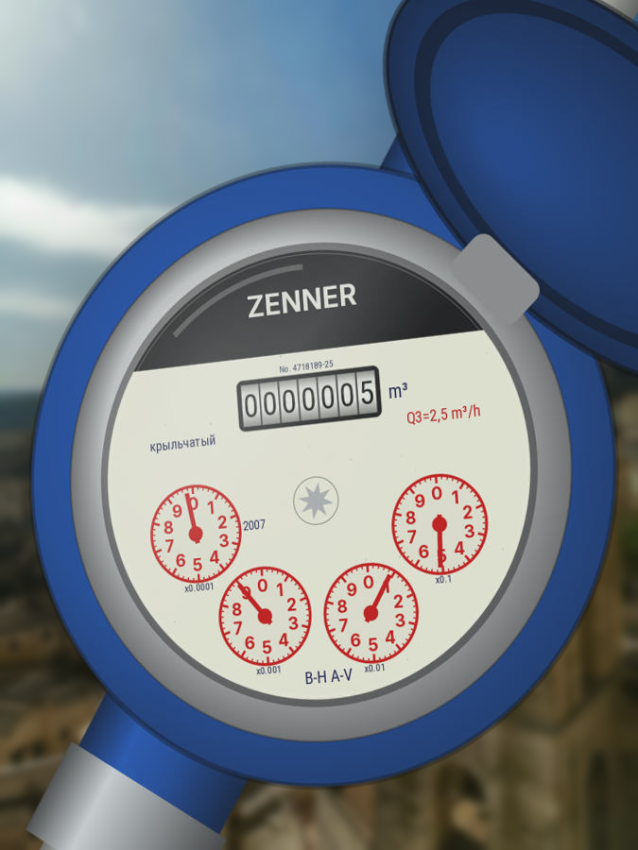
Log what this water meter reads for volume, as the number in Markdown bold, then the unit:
**5.5089** m³
